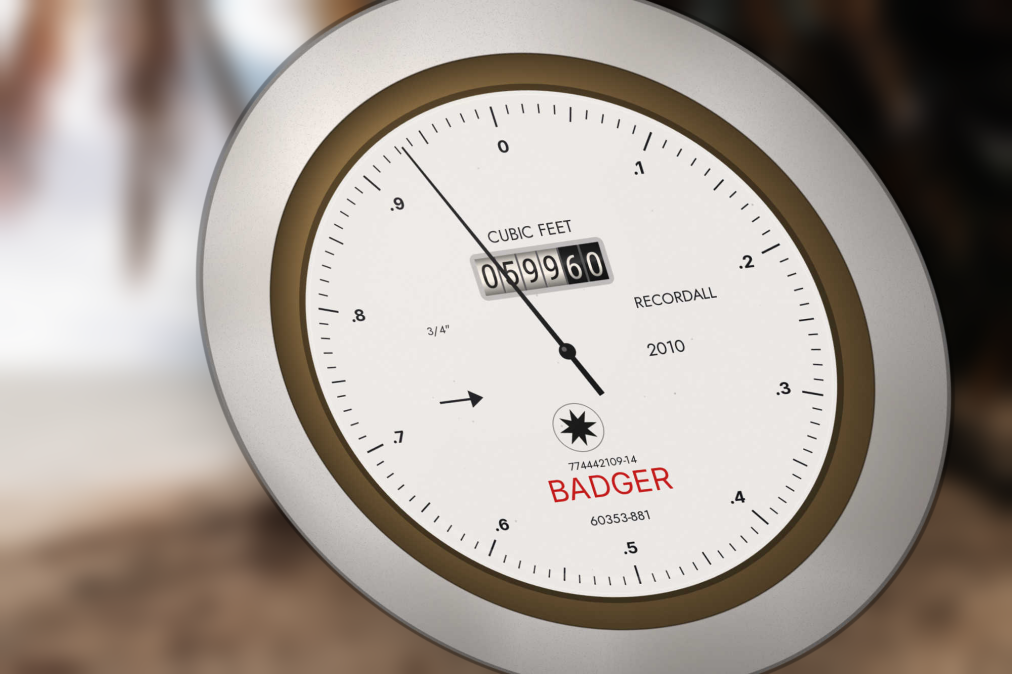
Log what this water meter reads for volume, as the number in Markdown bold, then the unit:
**59959.93** ft³
